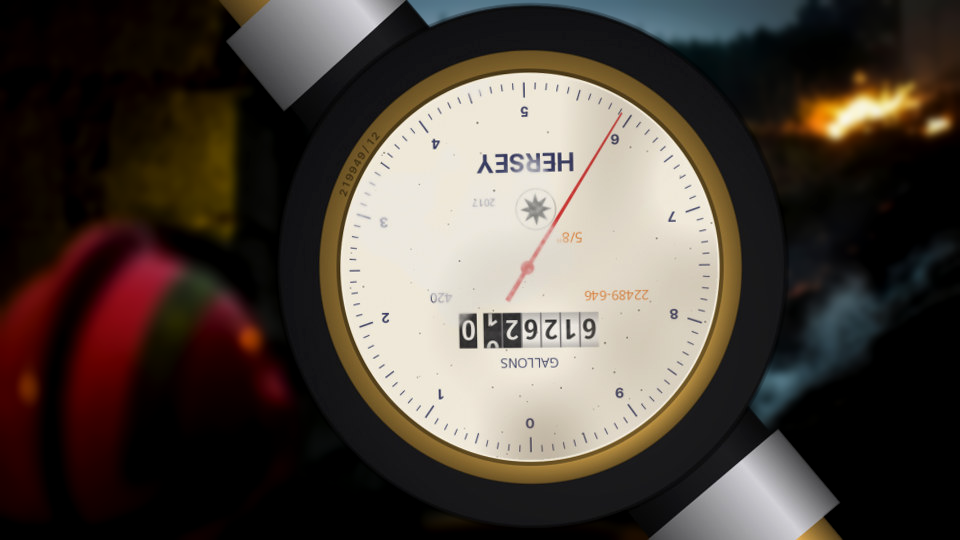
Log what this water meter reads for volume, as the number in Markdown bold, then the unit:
**6126205.9** gal
